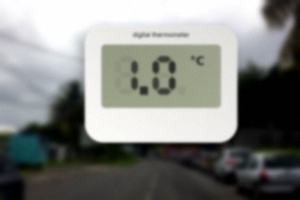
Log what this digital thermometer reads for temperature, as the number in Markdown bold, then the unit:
**1.0** °C
